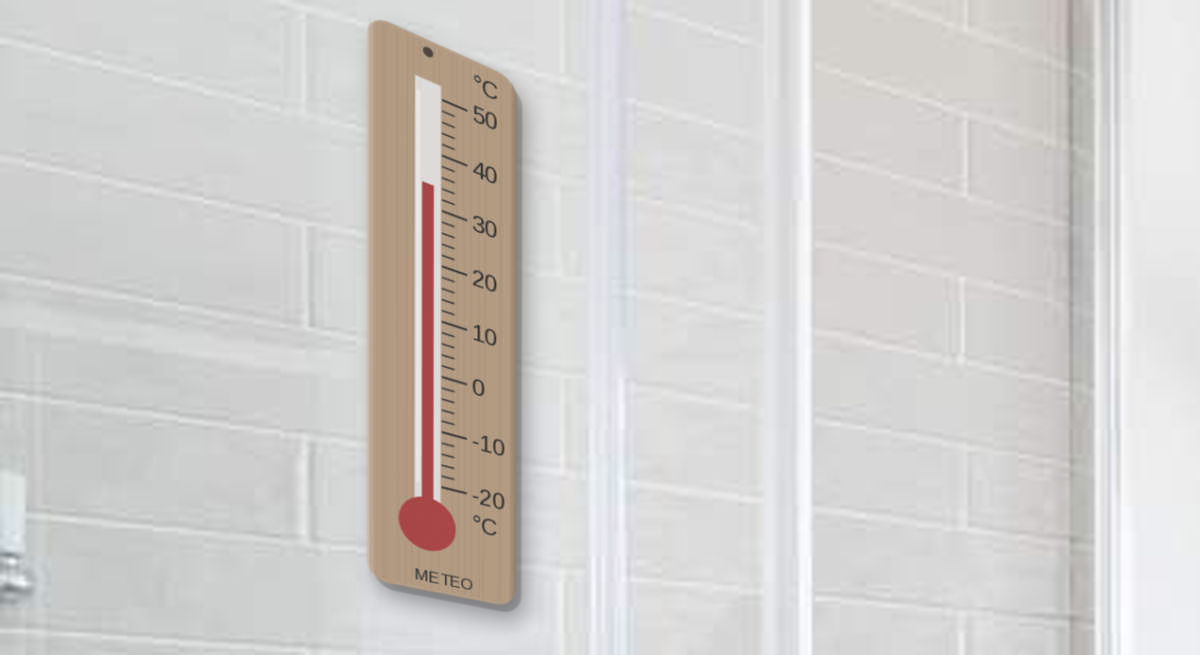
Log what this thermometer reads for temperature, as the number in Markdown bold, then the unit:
**34** °C
